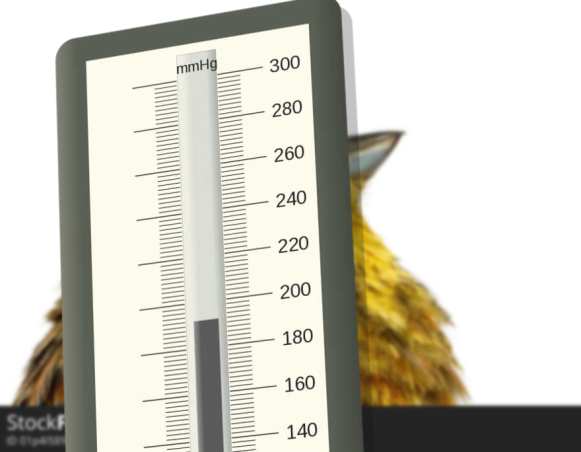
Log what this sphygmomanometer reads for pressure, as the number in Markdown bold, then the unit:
**192** mmHg
